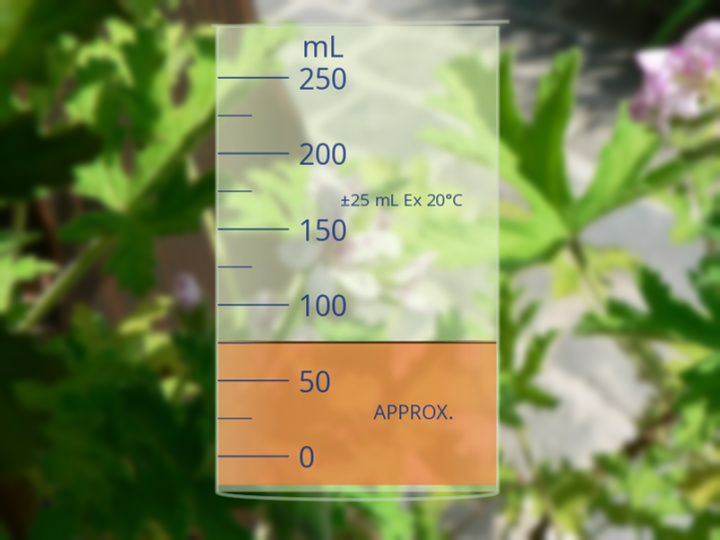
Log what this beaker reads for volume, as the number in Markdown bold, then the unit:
**75** mL
